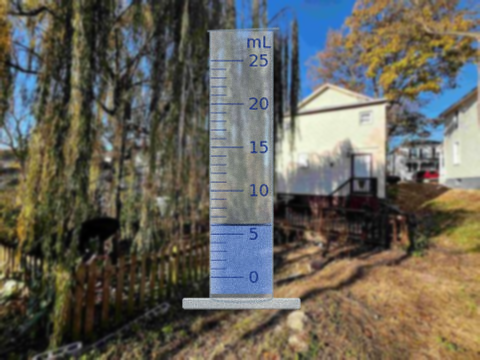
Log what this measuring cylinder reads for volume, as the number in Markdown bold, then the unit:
**6** mL
